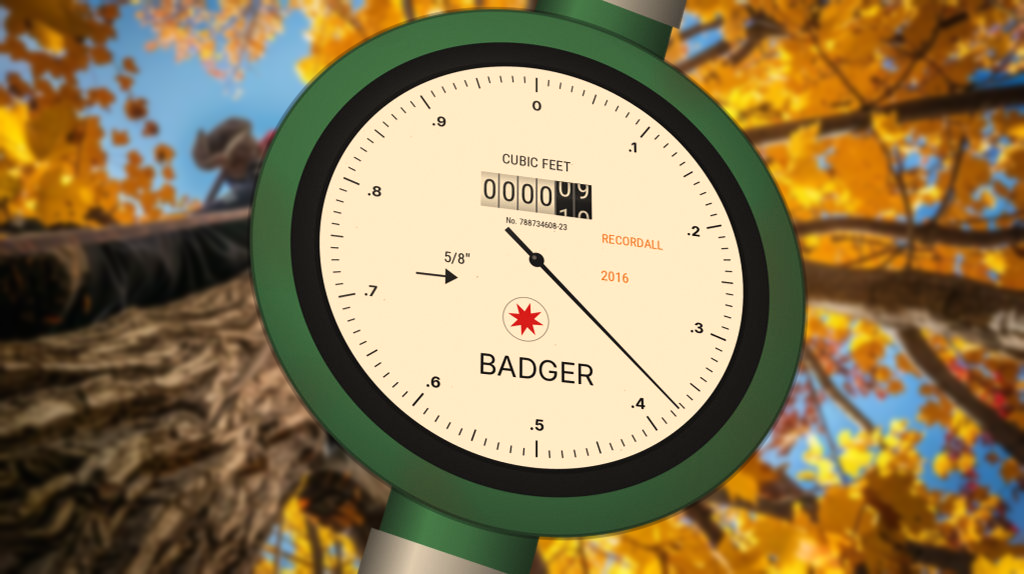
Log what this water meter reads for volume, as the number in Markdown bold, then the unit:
**9.37** ft³
